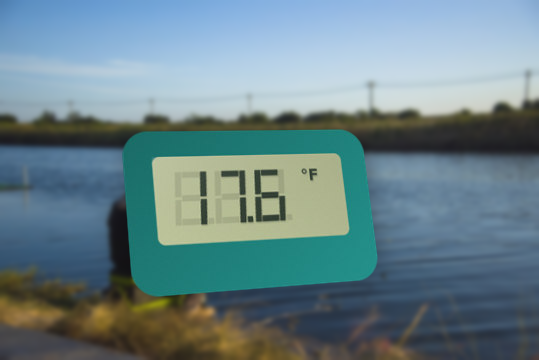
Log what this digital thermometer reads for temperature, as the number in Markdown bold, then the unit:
**17.6** °F
